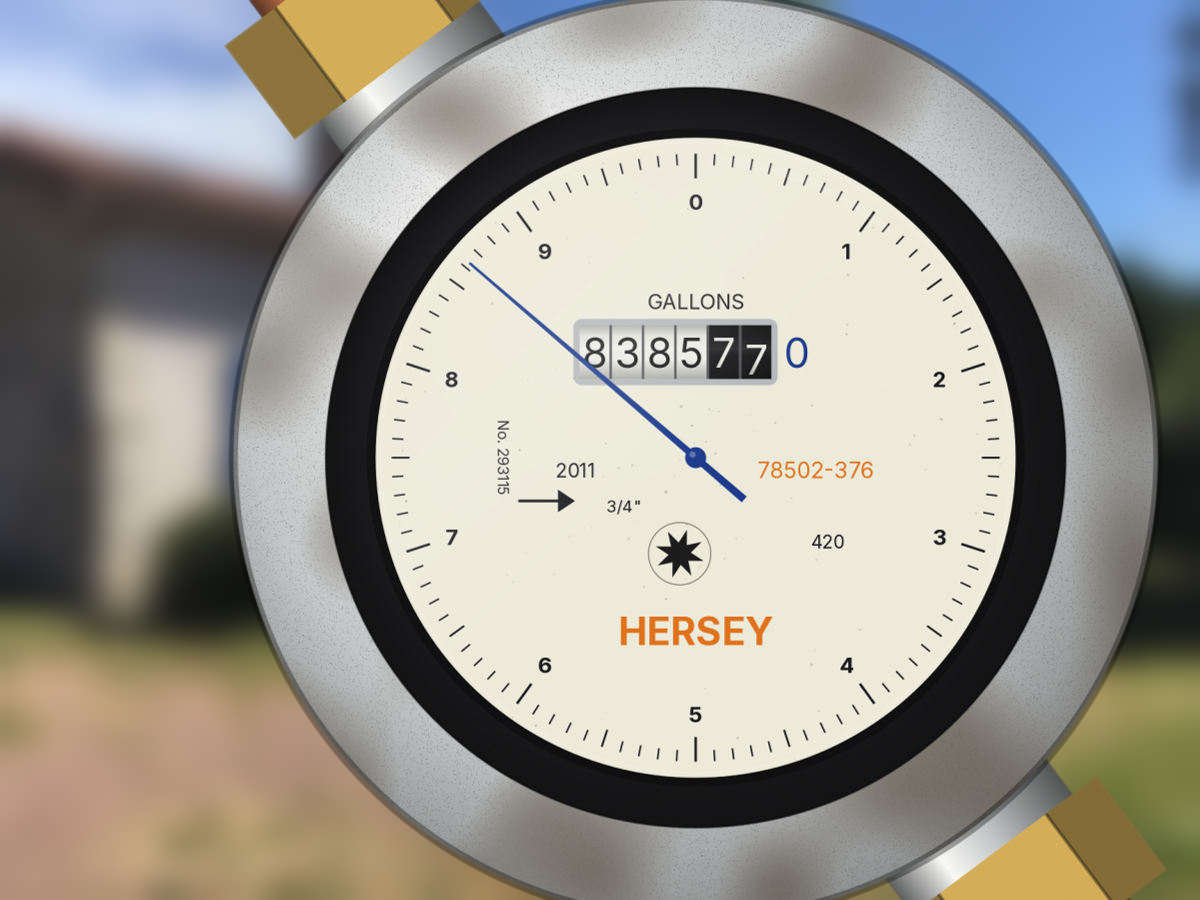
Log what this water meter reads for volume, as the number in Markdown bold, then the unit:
**8385768.6** gal
